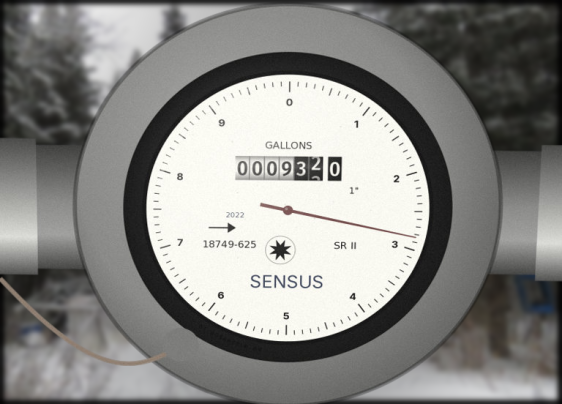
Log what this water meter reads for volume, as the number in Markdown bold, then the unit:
**9322.8** gal
